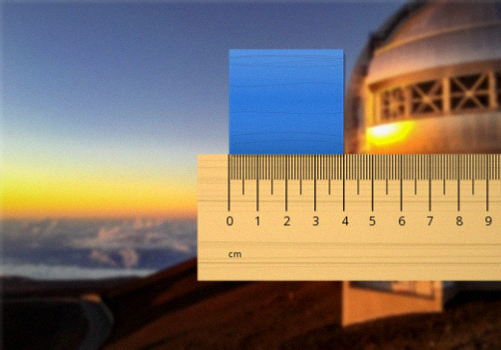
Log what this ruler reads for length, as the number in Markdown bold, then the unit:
**4** cm
